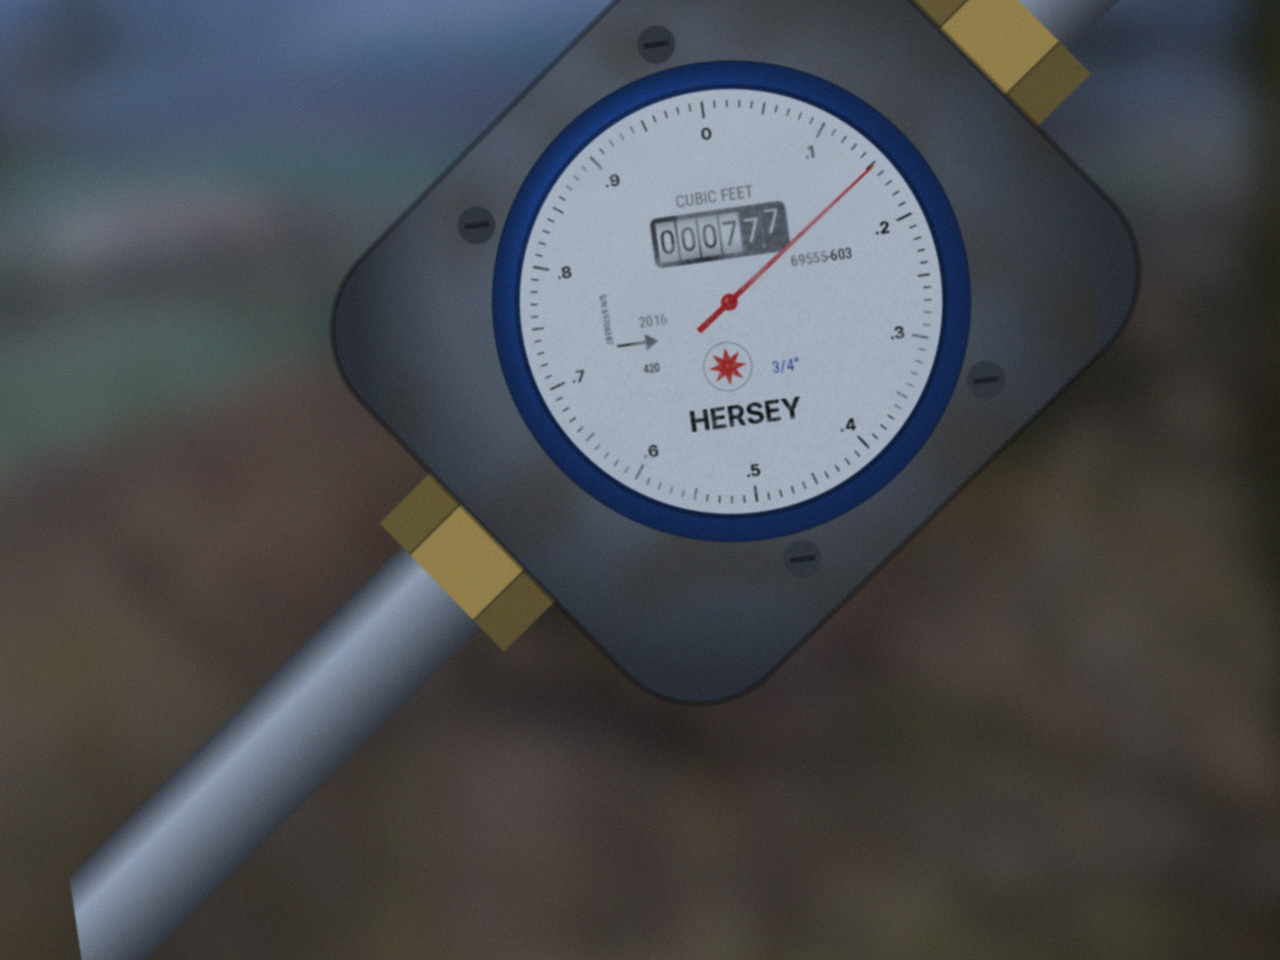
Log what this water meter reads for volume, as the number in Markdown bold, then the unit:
**777.15** ft³
